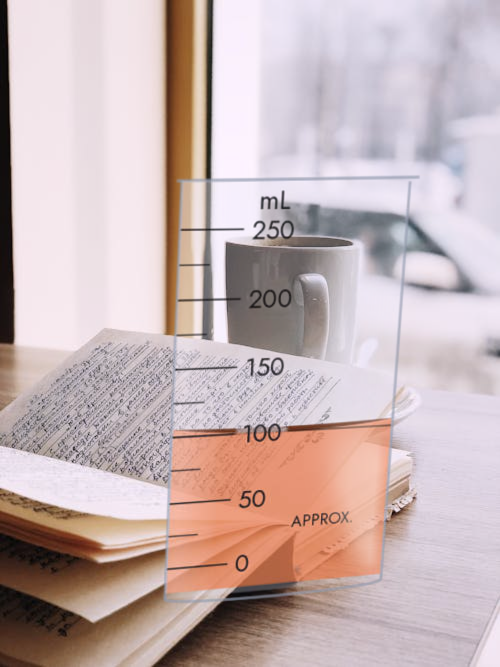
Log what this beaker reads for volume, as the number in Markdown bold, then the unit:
**100** mL
